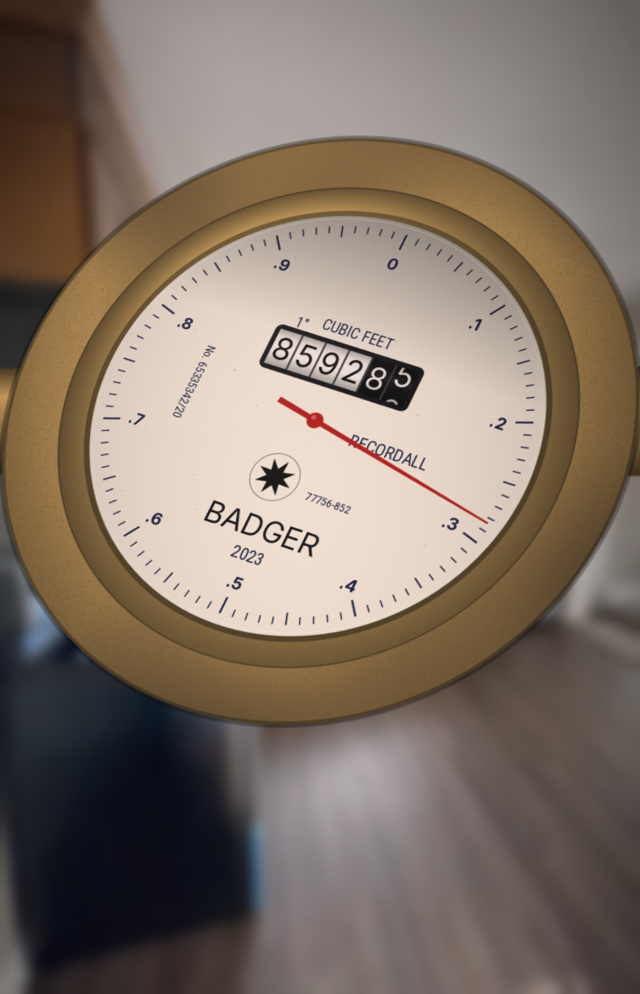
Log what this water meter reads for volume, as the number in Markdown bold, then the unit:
**859285.28** ft³
